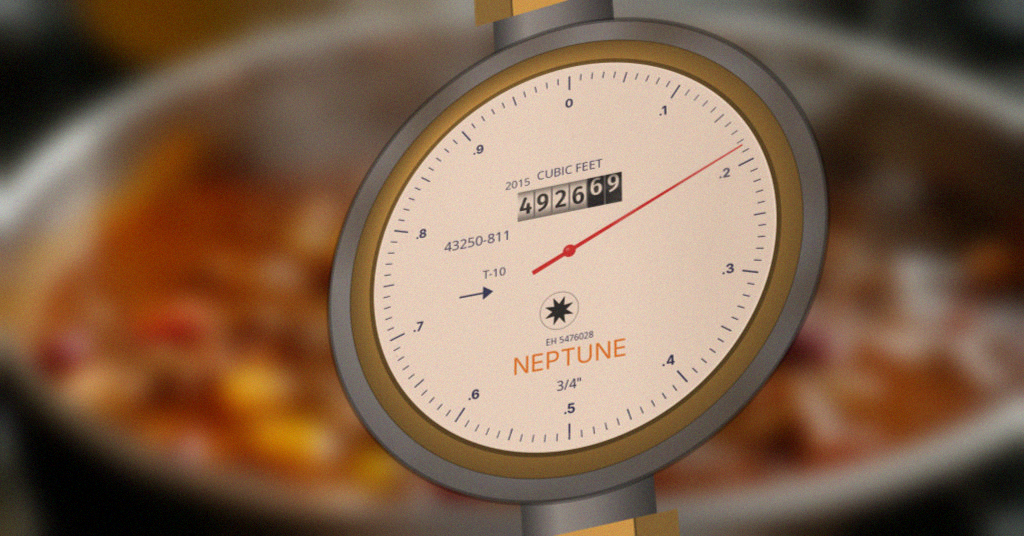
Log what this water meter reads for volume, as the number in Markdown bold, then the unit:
**492669.18** ft³
